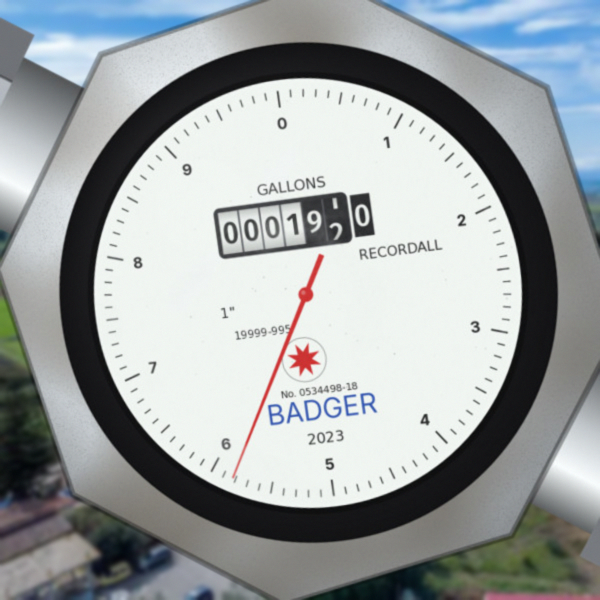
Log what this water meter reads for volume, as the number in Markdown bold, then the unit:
**1915.8** gal
